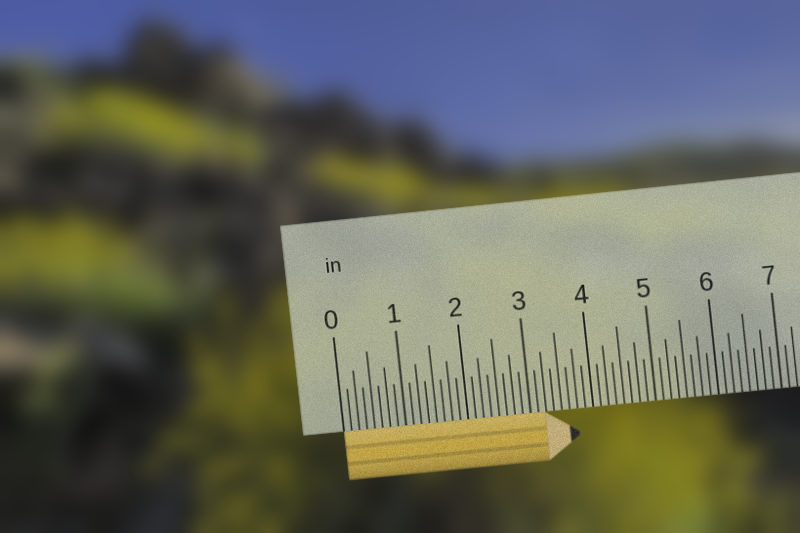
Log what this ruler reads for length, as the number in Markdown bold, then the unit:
**3.75** in
